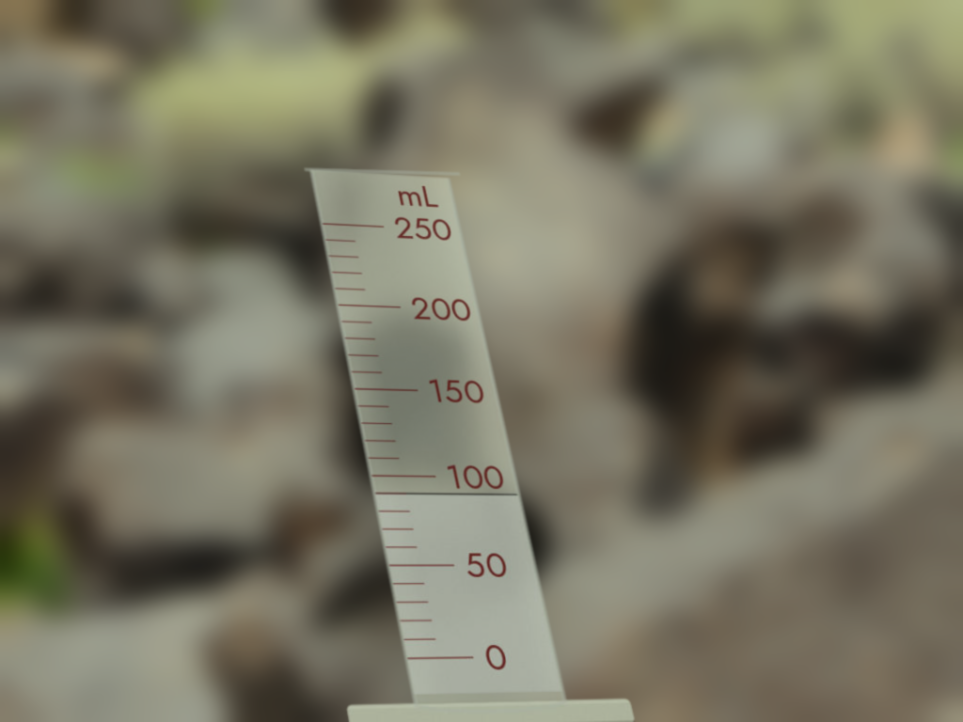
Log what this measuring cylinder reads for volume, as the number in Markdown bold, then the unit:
**90** mL
